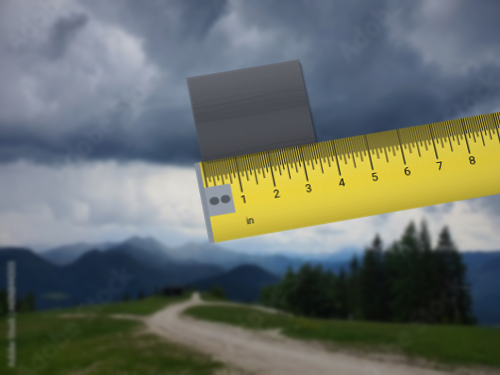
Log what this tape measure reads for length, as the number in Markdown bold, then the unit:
**3.5** in
